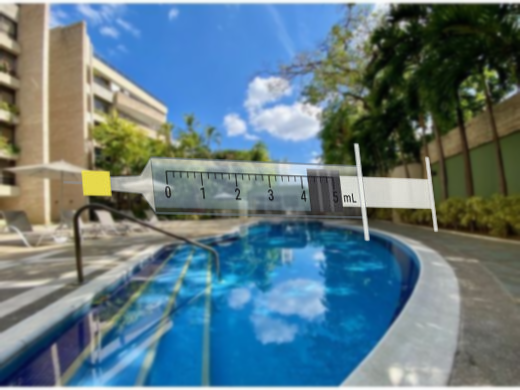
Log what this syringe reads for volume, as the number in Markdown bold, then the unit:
**4.2** mL
